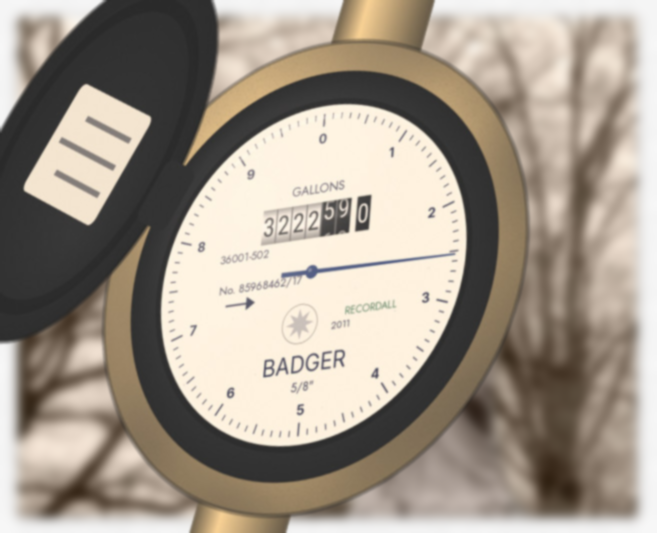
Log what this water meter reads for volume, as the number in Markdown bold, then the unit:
**3222592.5** gal
